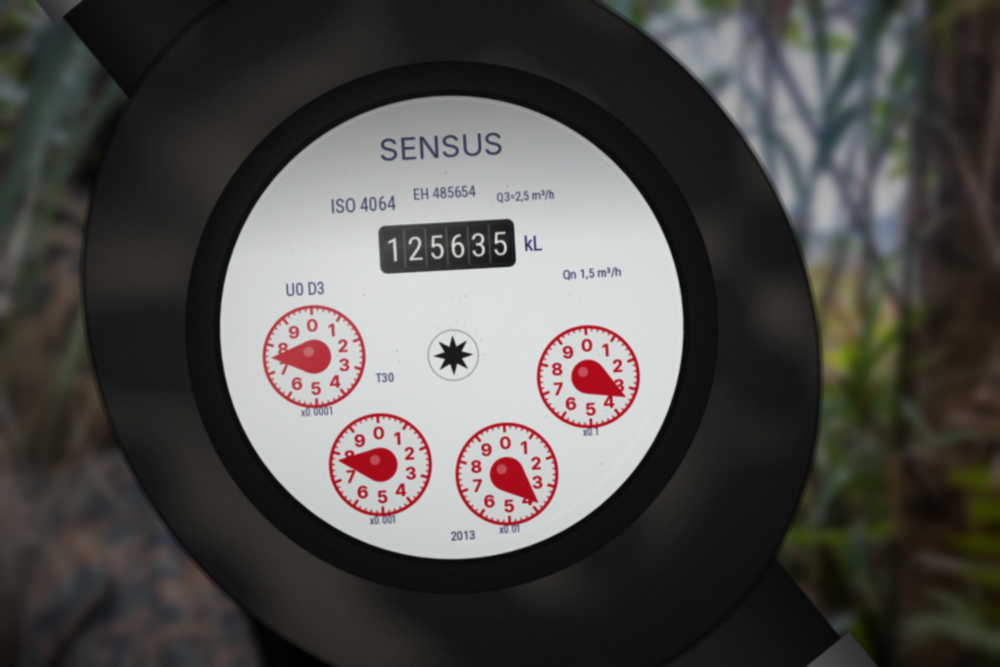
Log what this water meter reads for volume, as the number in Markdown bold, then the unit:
**125635.3377** kL
